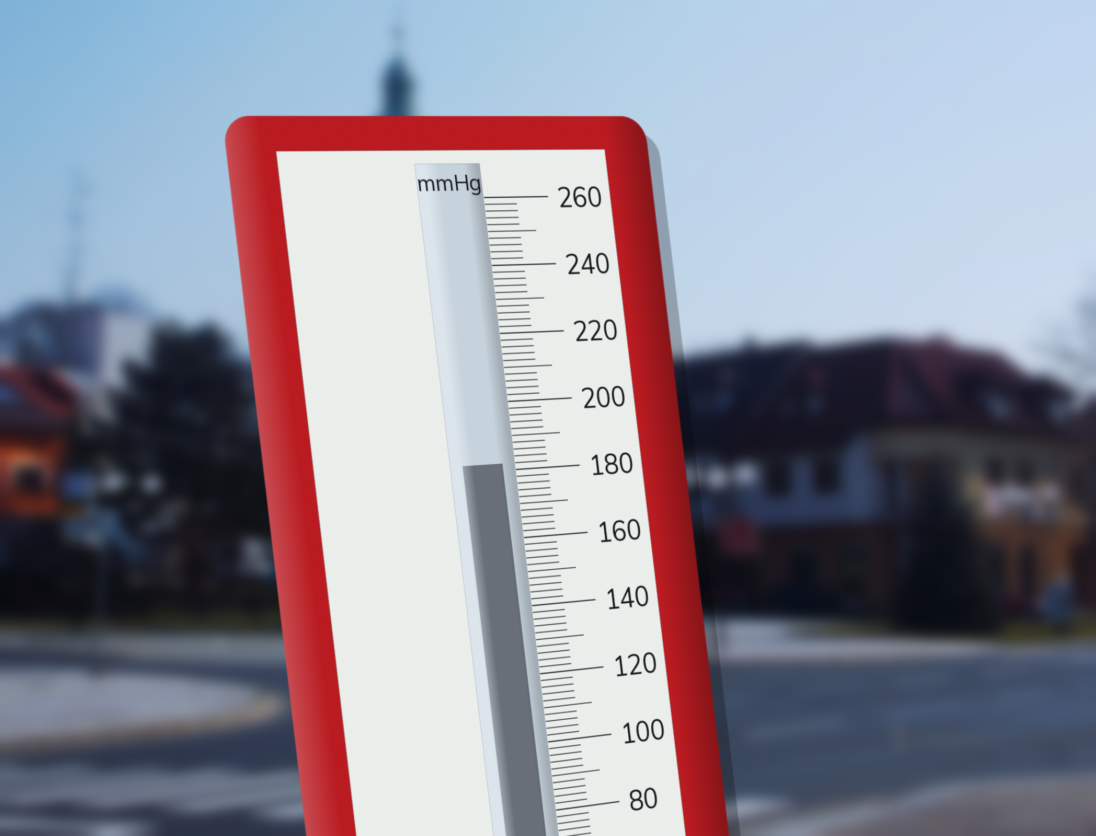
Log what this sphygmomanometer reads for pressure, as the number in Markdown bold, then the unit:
**182** mmHg
